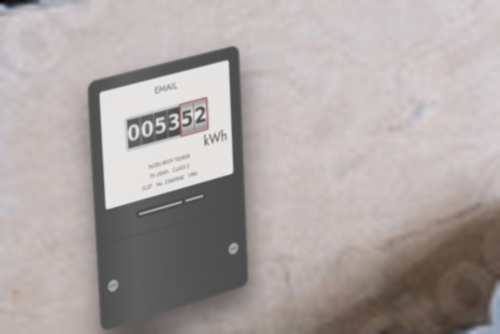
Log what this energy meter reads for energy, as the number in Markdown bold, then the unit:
**53.52** kWh
